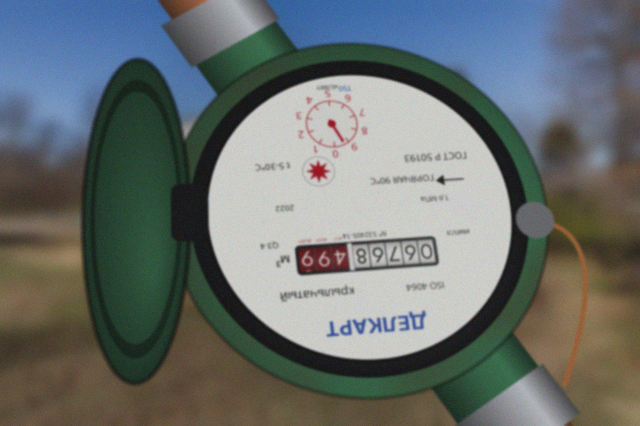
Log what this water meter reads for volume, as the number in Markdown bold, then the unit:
**6768.4989** m³
